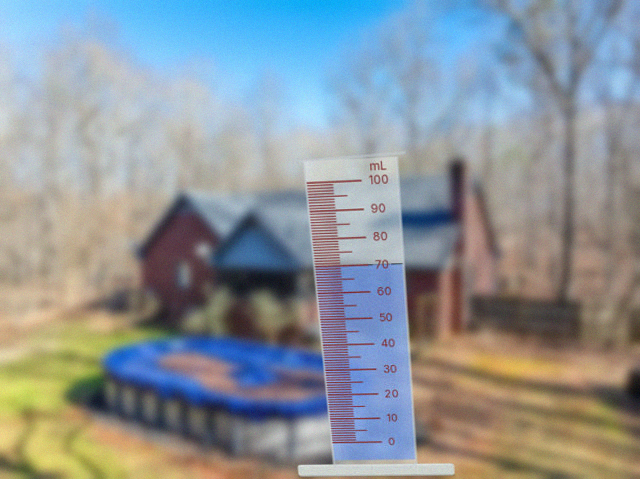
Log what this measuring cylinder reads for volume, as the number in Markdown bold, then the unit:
**70** mL
